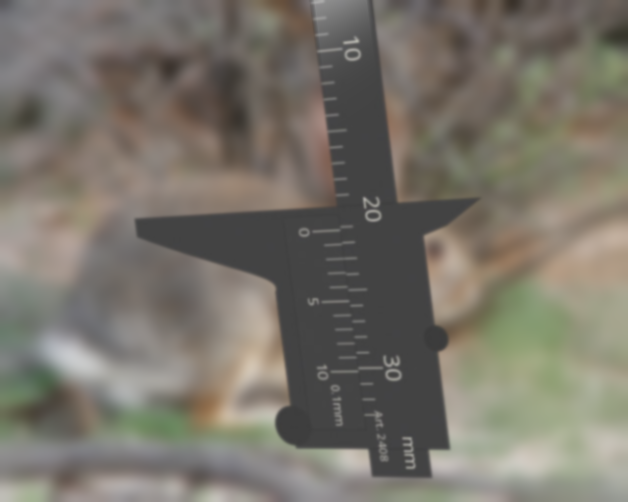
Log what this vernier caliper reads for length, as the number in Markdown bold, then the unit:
**21.2** mm
